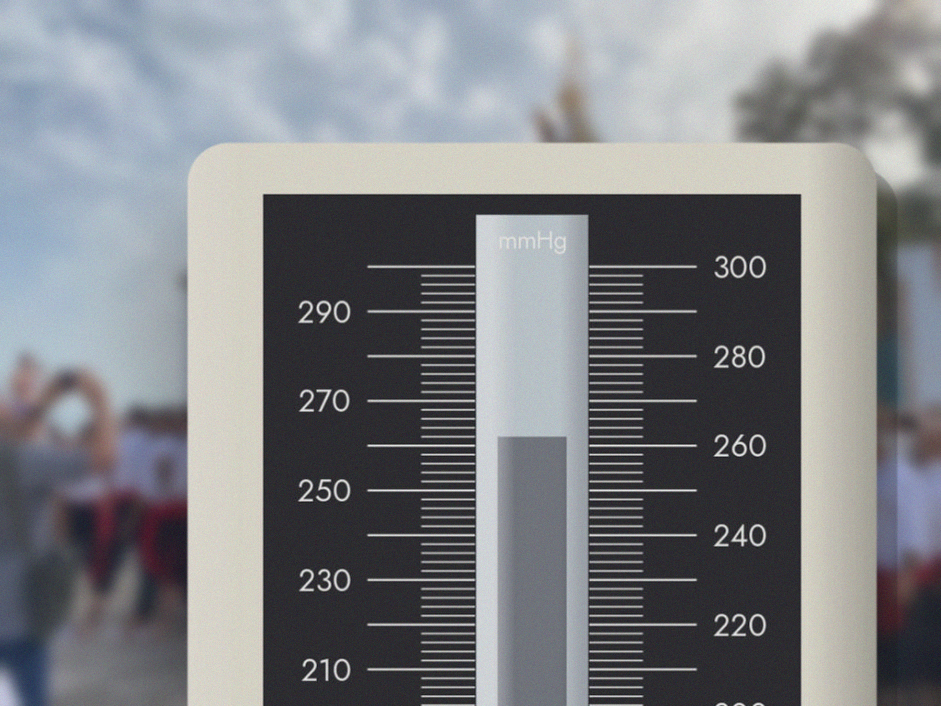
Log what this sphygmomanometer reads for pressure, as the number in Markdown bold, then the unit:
**262** mmHg
